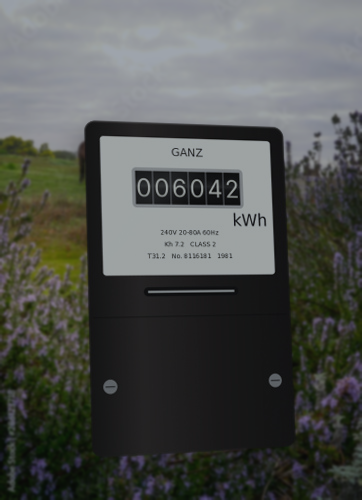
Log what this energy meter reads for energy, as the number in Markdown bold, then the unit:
**6042** kWh
